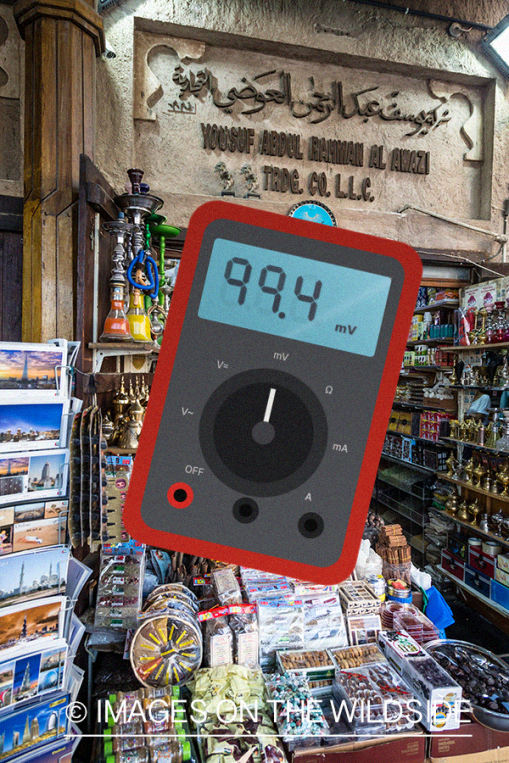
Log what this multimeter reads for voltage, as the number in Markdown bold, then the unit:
**99.4** mV
